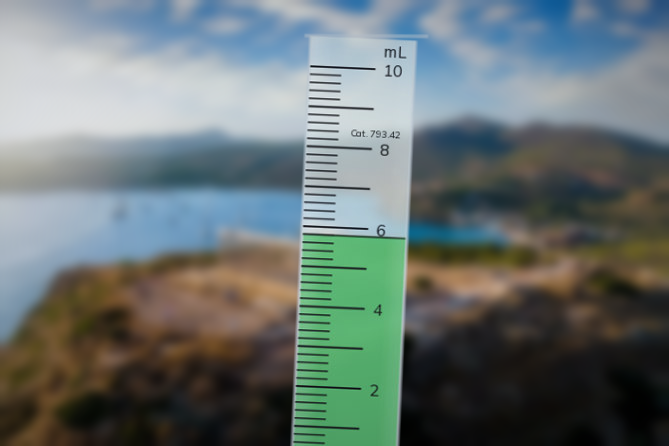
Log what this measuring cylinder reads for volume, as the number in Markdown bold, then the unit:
**5.8** mL
